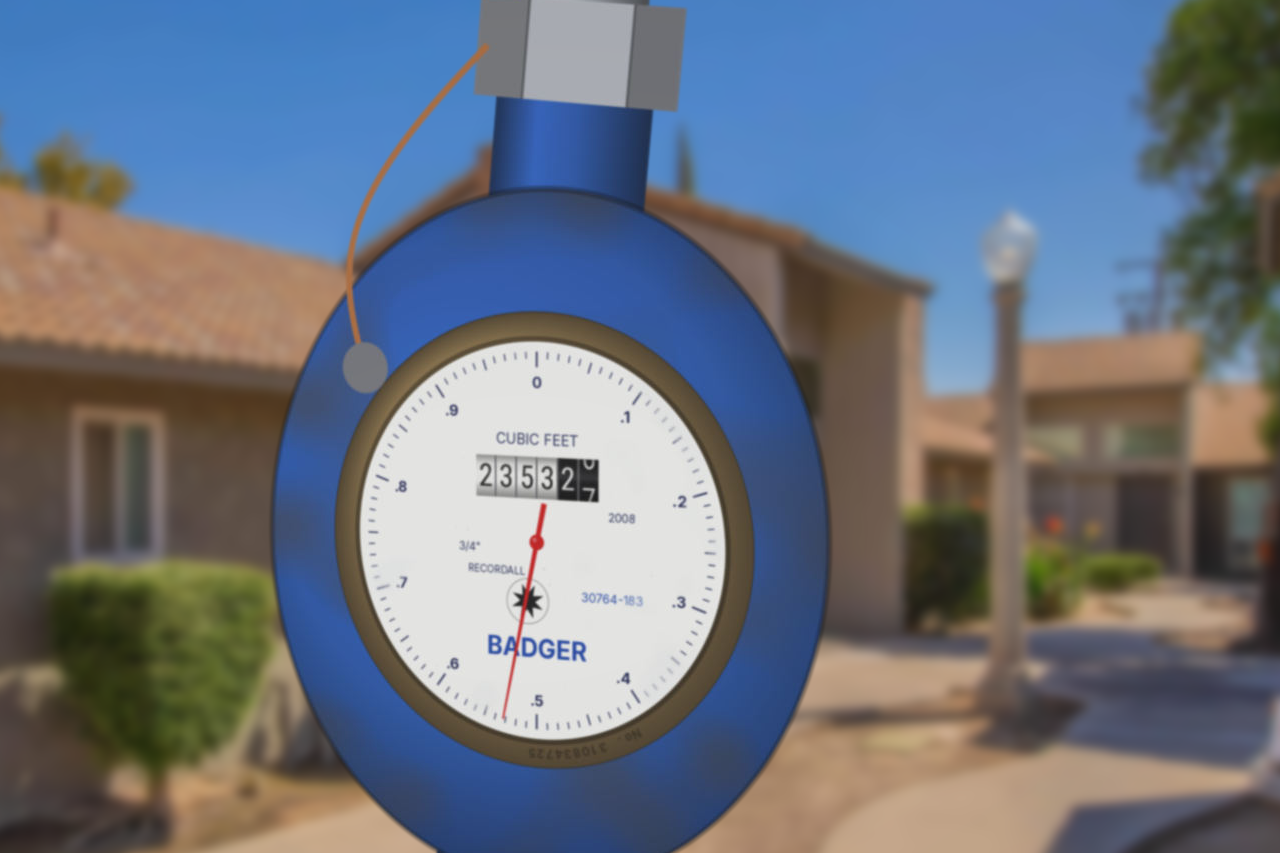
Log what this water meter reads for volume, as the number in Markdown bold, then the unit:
**235326.53** ft³
